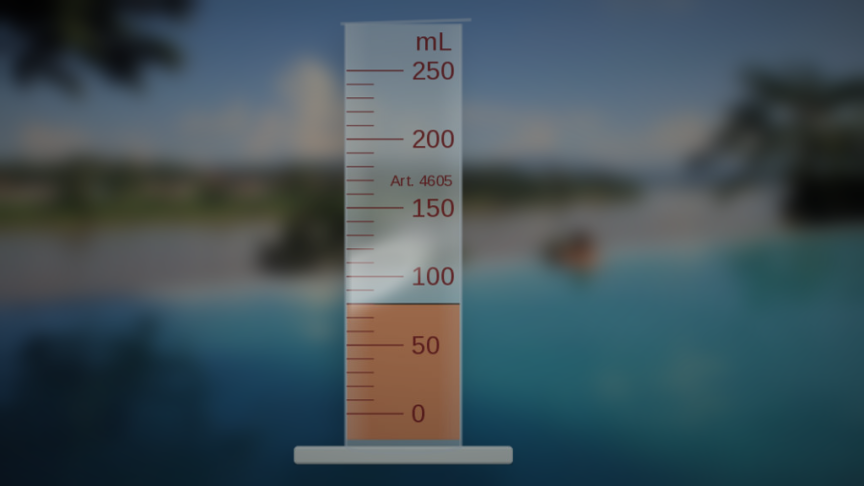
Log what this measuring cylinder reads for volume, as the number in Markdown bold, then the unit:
**80** mL
